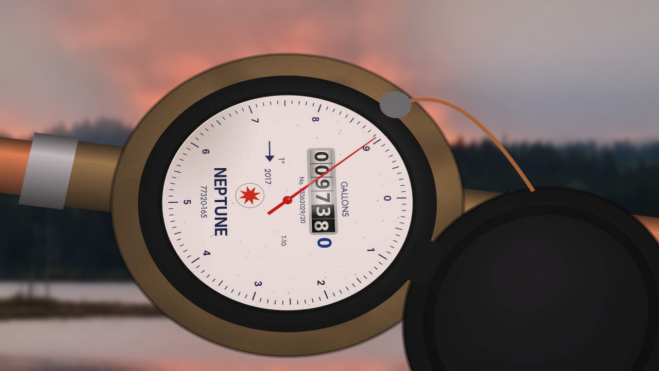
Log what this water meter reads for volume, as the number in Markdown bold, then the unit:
**97378.9** gal
